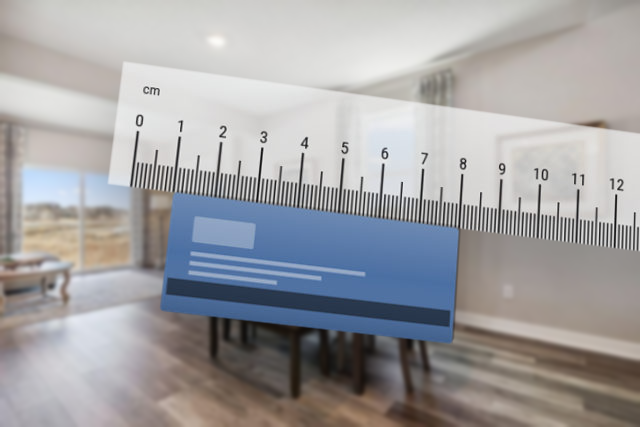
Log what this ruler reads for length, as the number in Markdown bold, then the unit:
**7** cm
